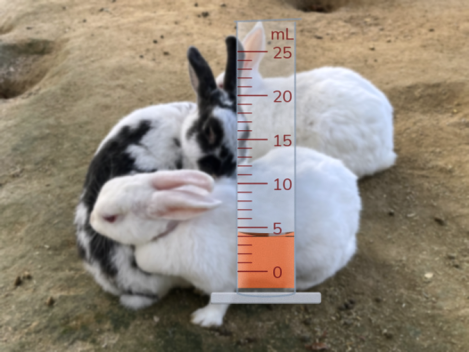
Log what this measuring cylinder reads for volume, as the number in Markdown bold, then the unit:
**4** mL
